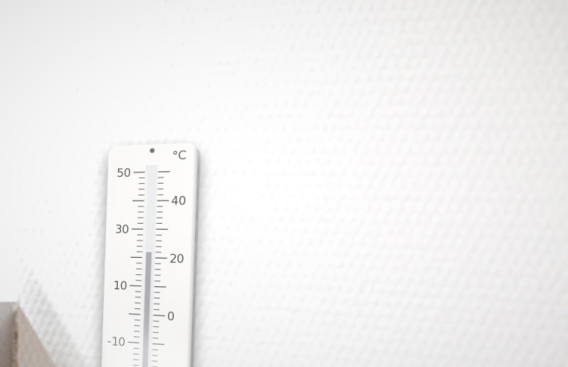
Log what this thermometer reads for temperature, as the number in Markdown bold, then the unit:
**22** °C
